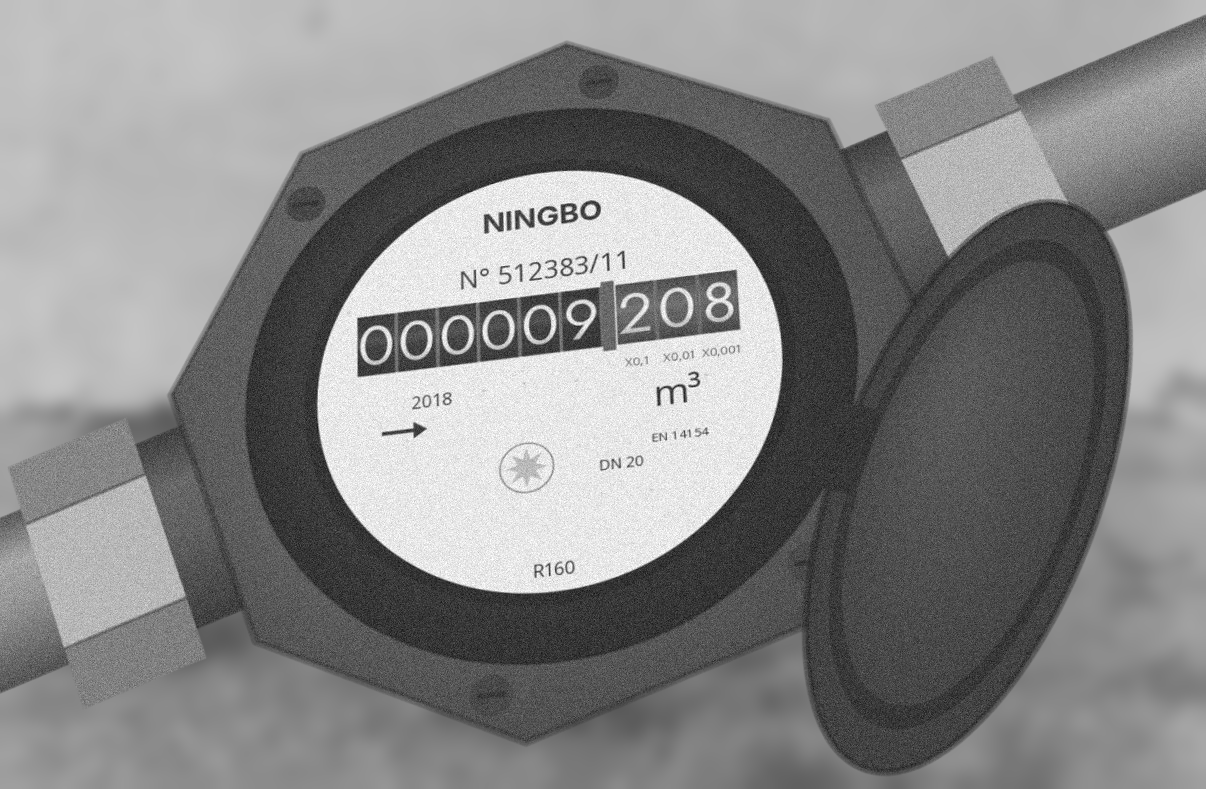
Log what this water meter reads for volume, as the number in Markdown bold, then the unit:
**9.208** m³
